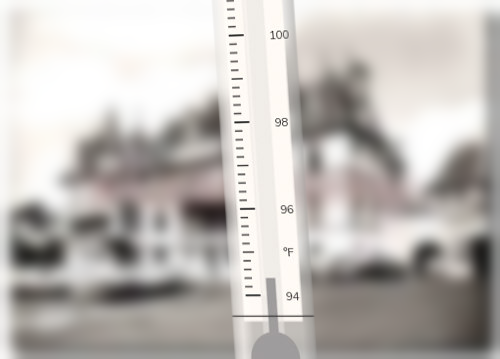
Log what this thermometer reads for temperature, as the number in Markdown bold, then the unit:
**94.4** °F
